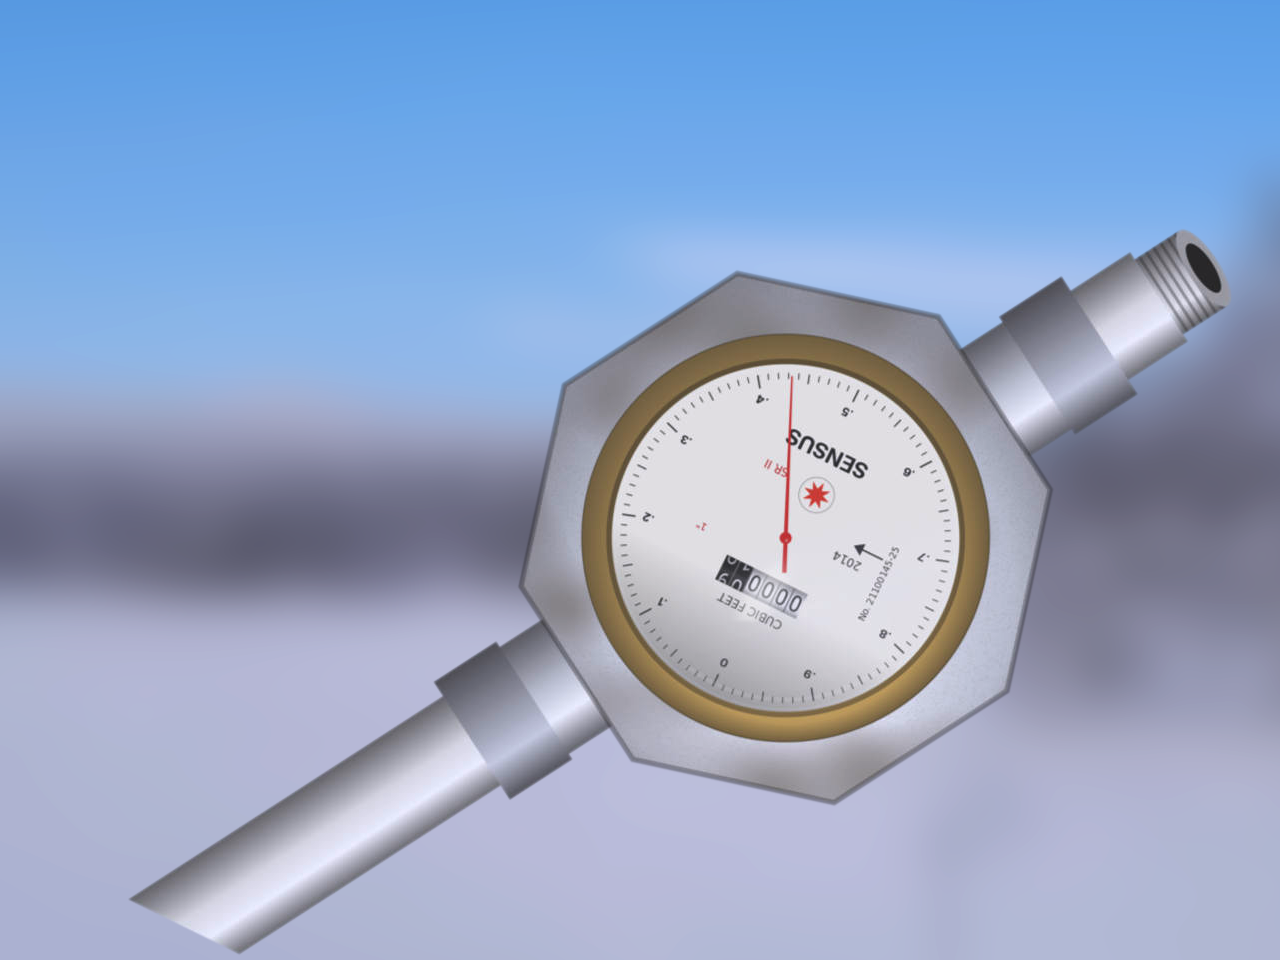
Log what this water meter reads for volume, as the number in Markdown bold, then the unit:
**9.43** ft³
